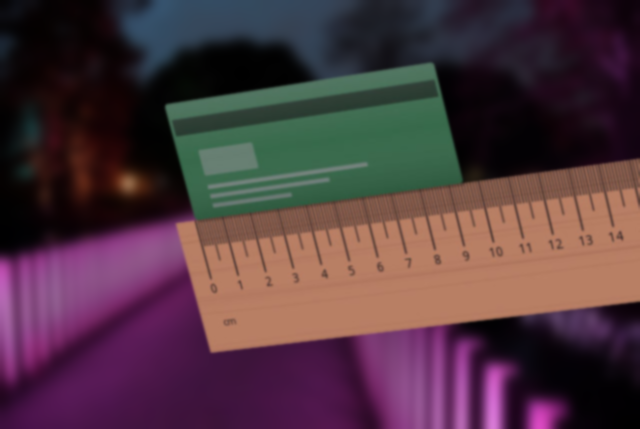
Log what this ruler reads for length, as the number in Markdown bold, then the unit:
**9.5** cm
